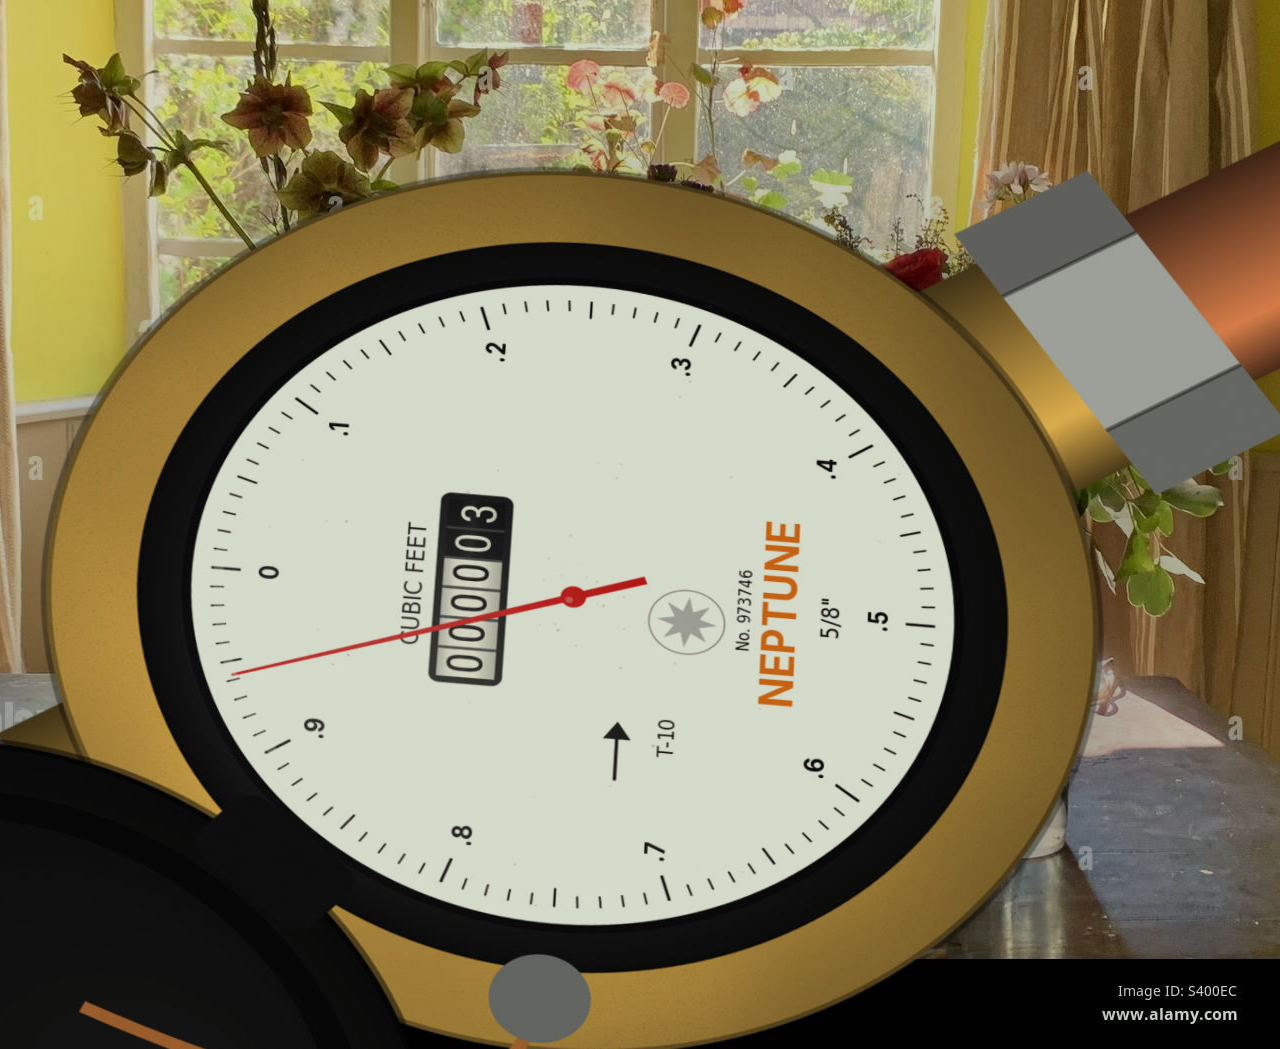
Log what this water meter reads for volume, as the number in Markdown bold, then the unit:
**2.94** ft³
